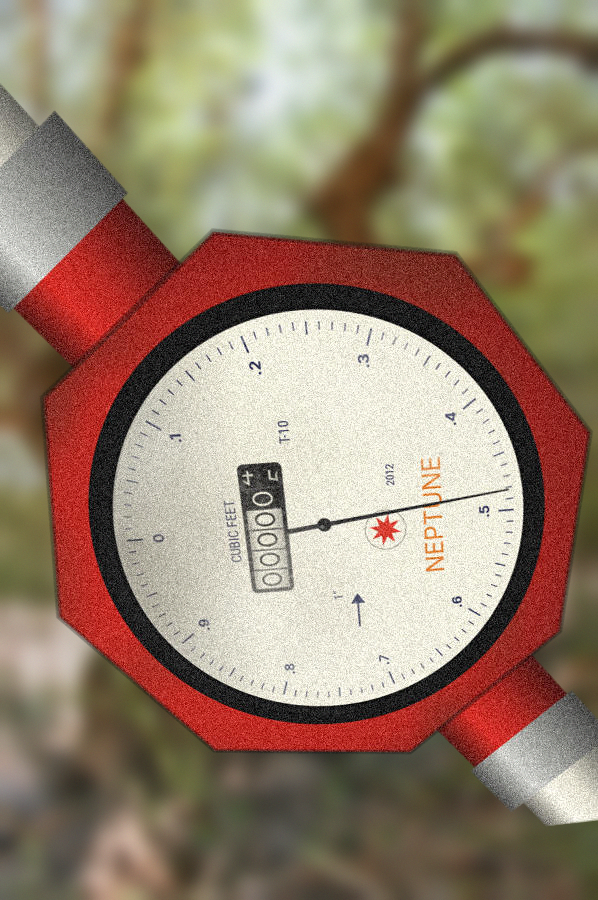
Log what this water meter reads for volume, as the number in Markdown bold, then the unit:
**4.48** ft³
